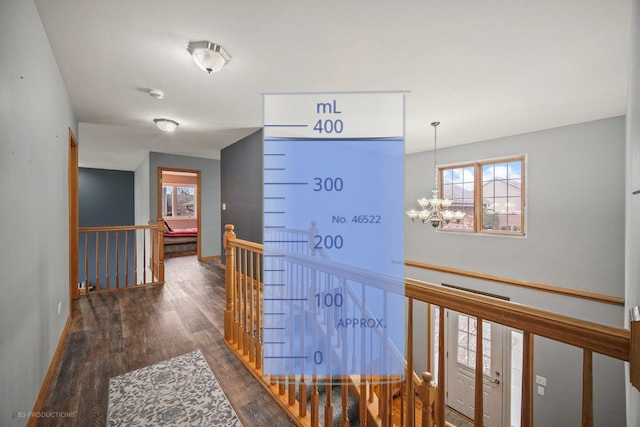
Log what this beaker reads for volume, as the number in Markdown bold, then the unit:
**375** mL
